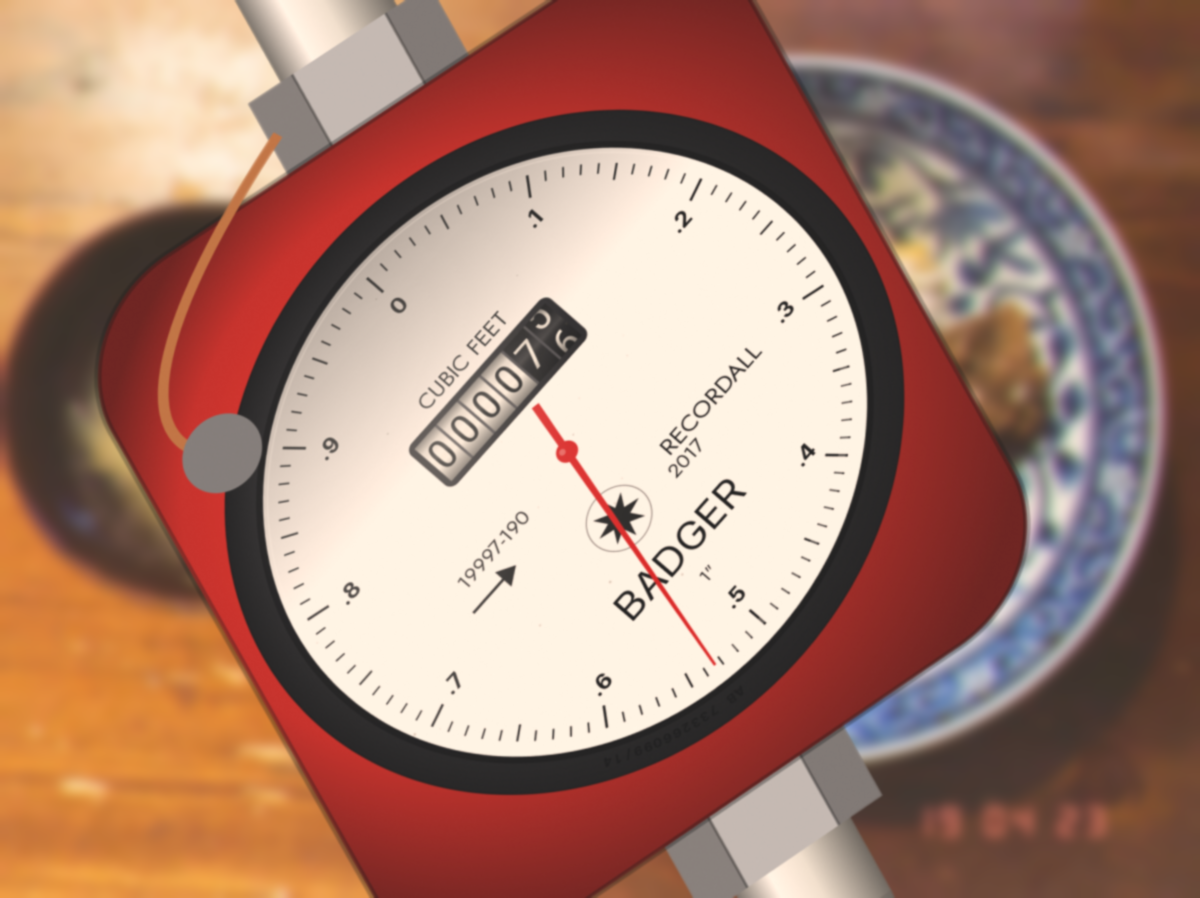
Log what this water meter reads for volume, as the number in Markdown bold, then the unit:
**75.53** ft³
